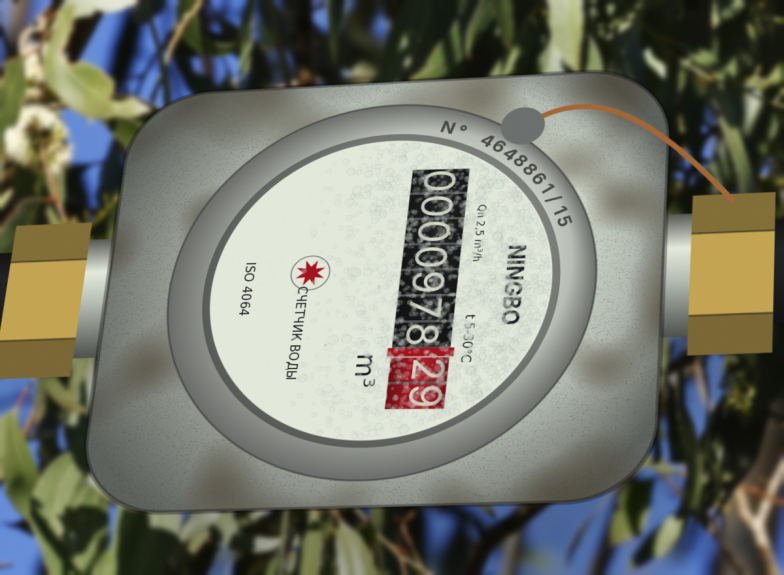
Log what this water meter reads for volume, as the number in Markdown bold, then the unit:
**978.29** m³
